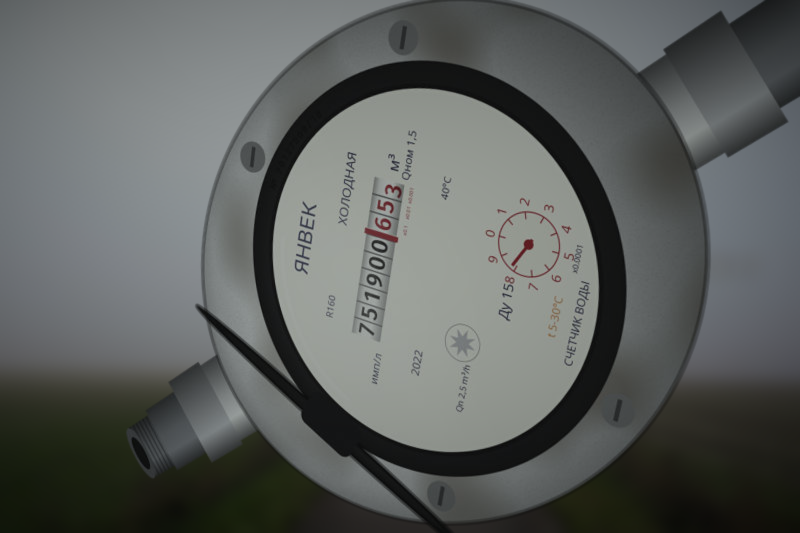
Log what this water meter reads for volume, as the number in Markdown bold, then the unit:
**751900.6528** m³
